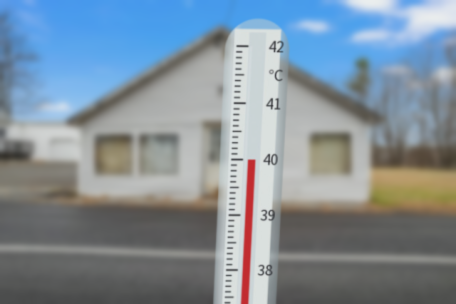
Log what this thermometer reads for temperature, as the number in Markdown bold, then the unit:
**40** °C
